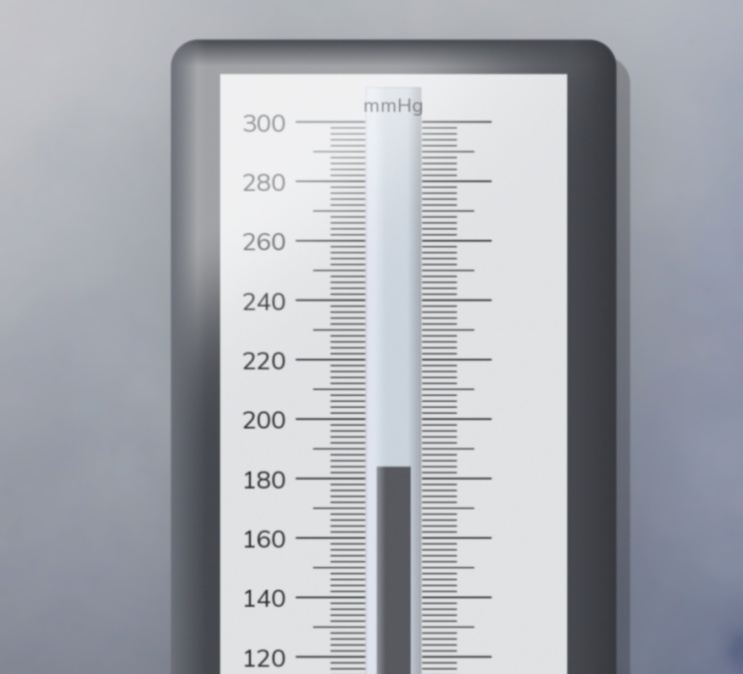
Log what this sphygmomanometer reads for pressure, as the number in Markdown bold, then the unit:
**184** mmHg
